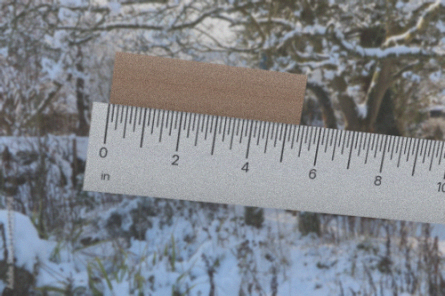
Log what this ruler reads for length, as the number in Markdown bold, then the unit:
**5.375** in
